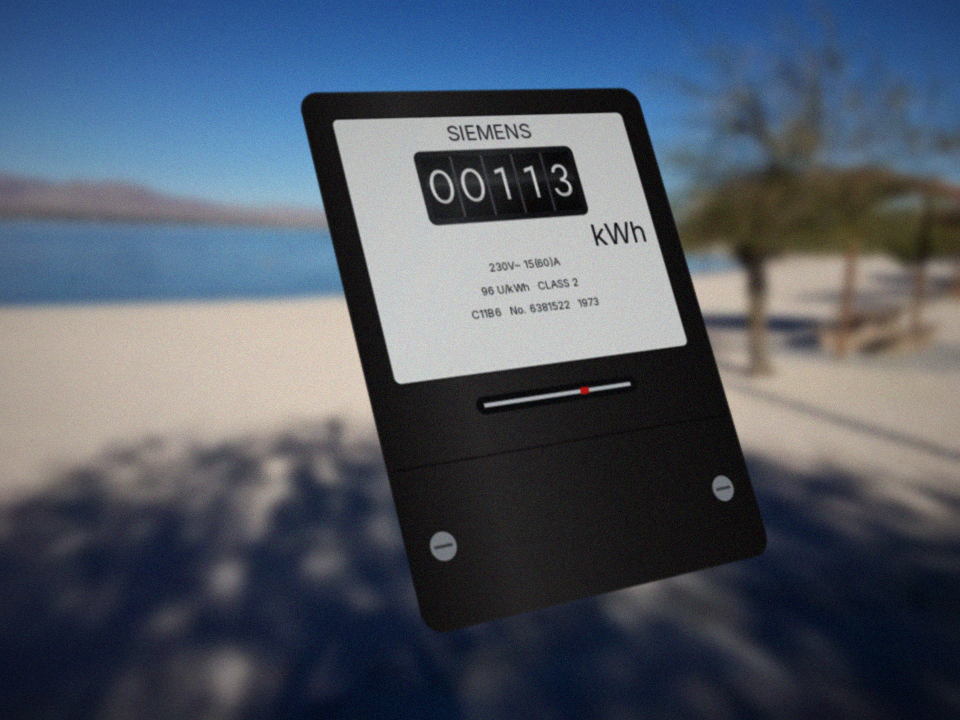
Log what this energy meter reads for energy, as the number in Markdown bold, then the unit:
**113** kWh
